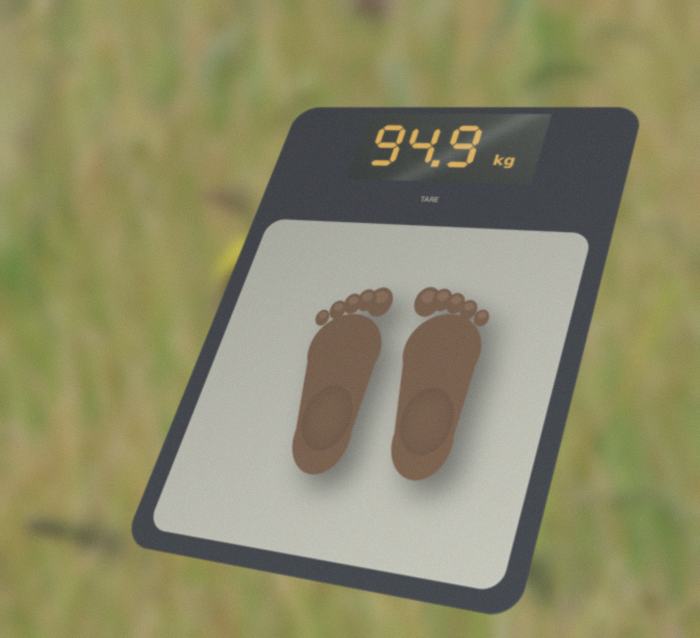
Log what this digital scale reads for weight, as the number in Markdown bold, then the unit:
**94.9** kg
